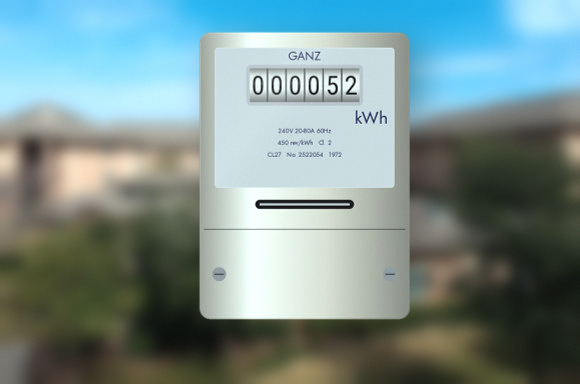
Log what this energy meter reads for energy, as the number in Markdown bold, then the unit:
**52** kWh
